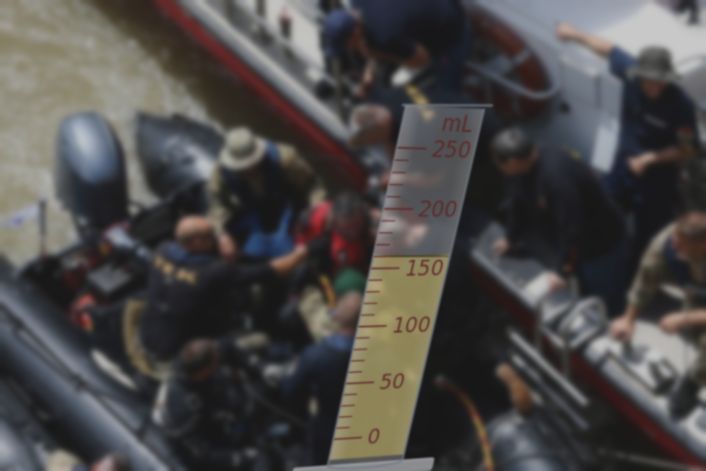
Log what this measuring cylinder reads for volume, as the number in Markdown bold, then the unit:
**160** mL
